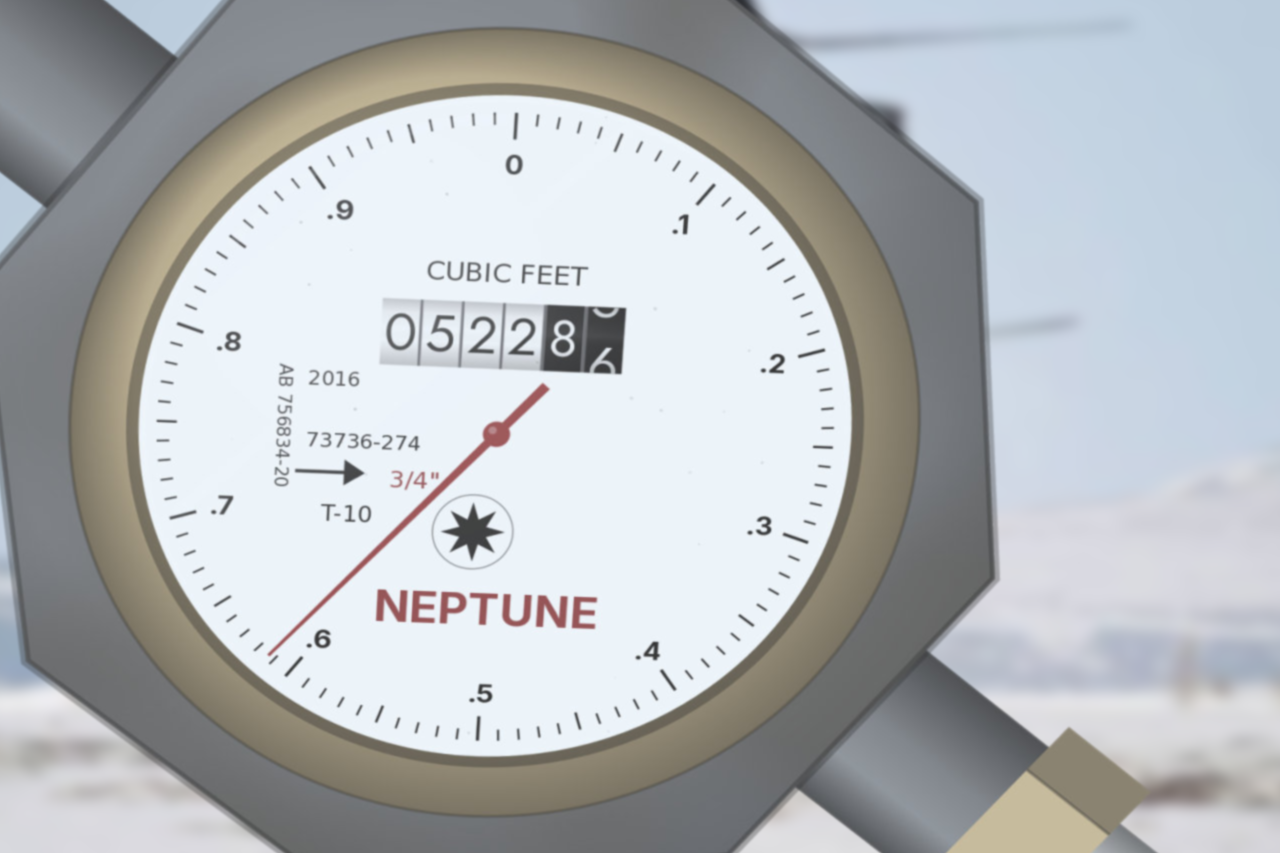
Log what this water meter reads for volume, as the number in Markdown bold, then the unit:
**52285.61** ft³
